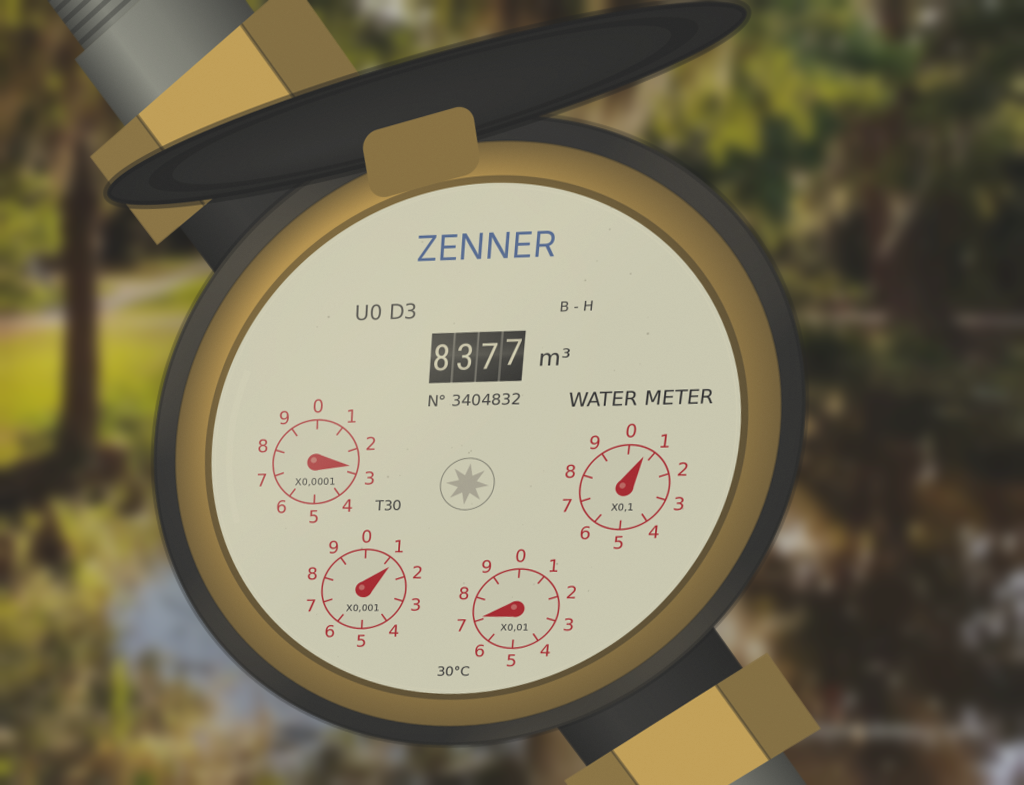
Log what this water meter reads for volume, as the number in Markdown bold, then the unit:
**8377.0712** m³
